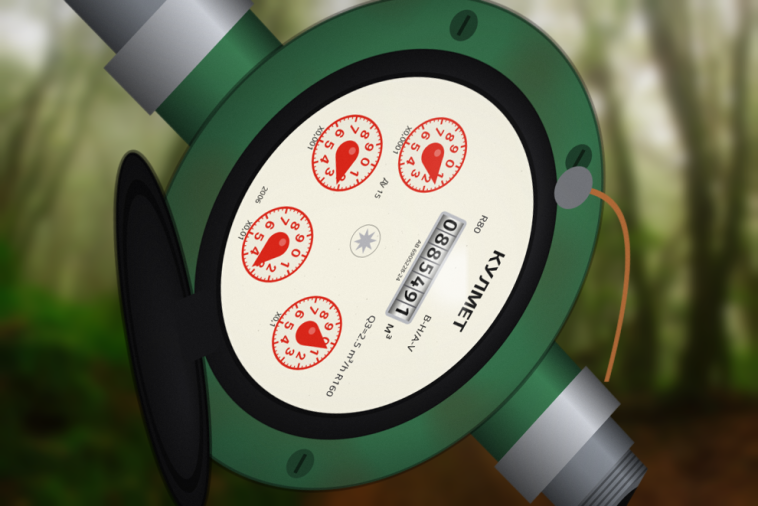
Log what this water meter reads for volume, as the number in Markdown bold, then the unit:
**885491.0321** m³
